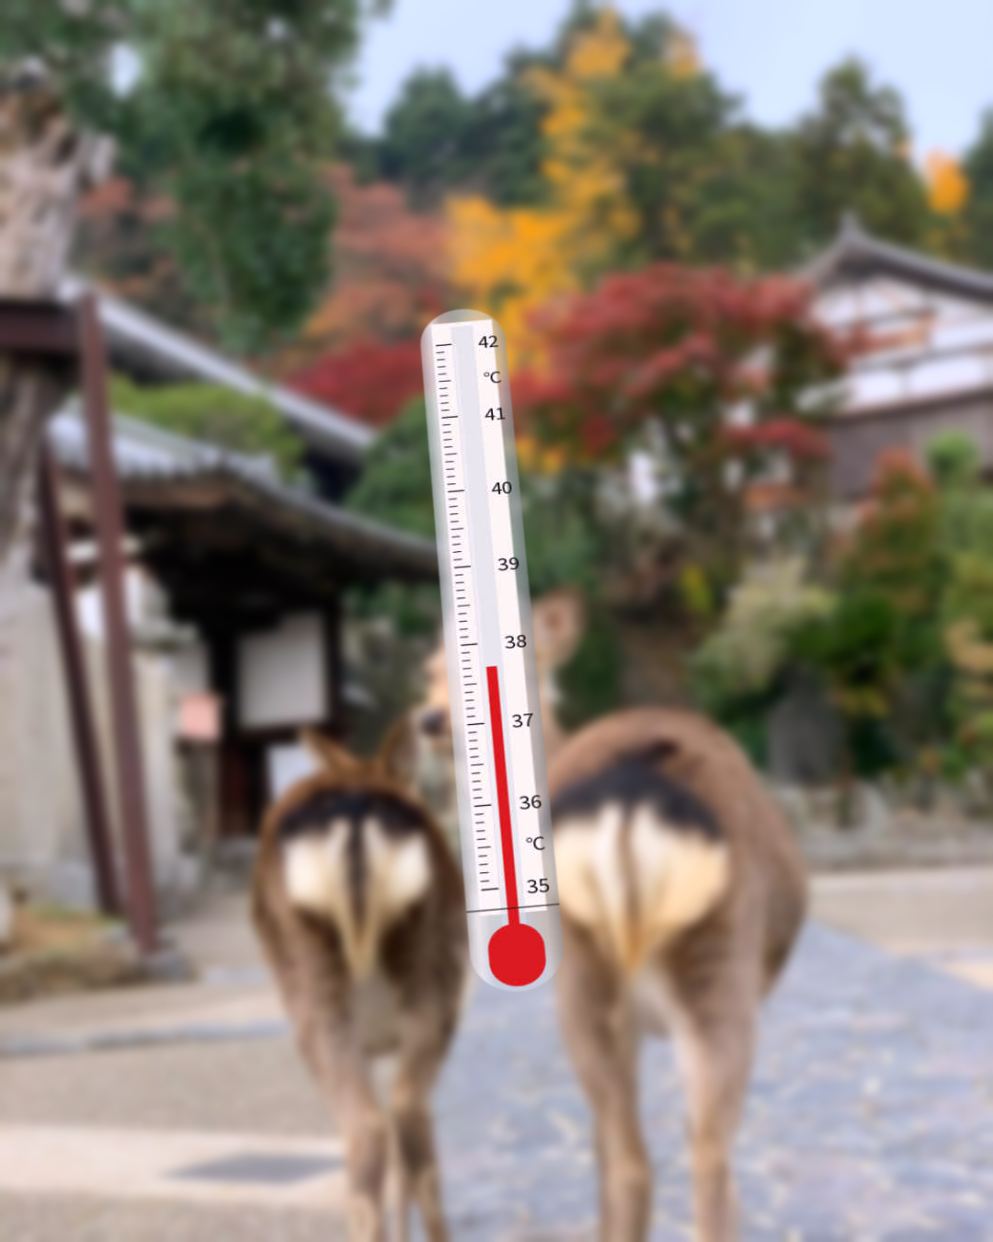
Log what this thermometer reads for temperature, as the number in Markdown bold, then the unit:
**37.7** °C
